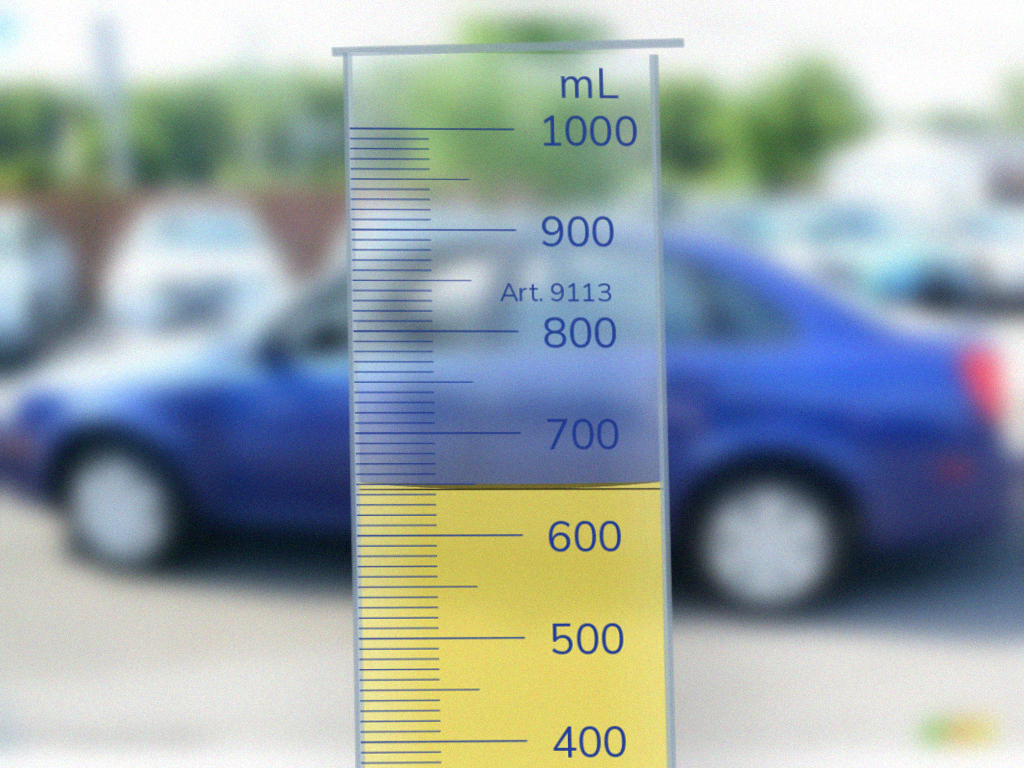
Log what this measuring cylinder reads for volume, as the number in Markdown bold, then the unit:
**645** mL
